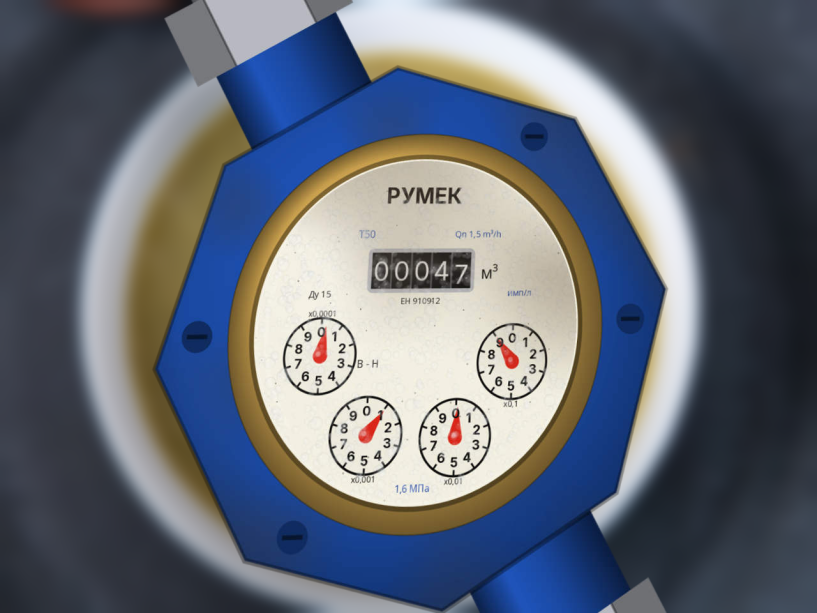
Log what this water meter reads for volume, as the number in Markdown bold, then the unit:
**46.9010** m³
